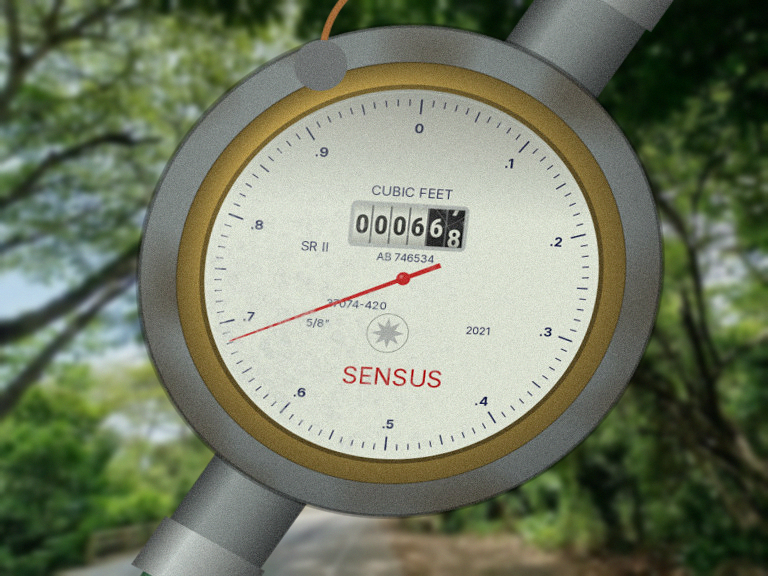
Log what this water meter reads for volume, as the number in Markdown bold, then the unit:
**667.68** ft³
